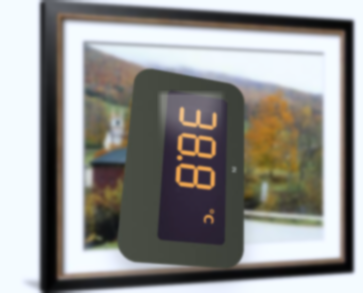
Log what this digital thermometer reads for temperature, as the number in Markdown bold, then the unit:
**38.8** °C
